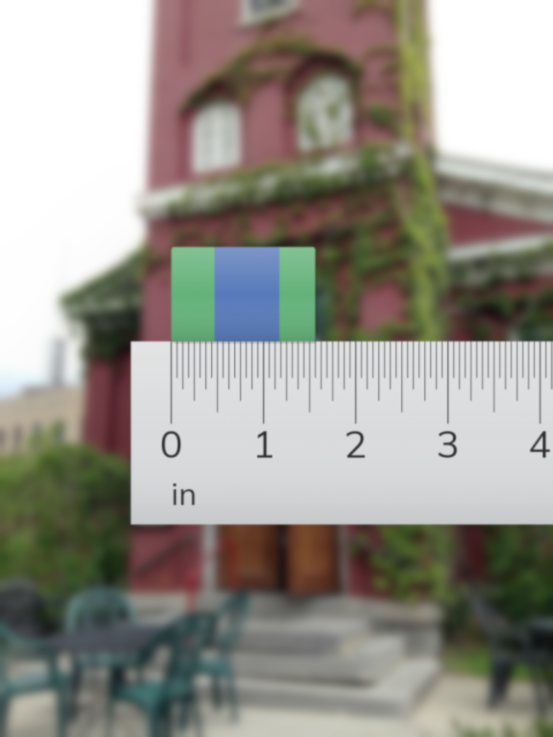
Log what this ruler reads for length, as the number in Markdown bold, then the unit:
**1.5625** in
